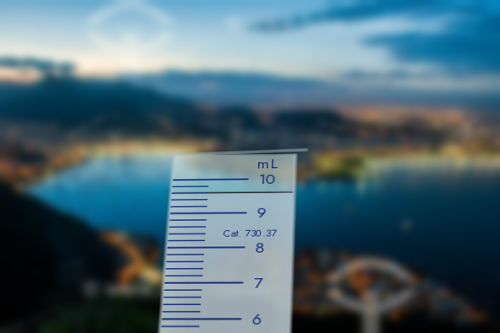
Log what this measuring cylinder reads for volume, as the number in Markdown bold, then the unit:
**9.6** mL
